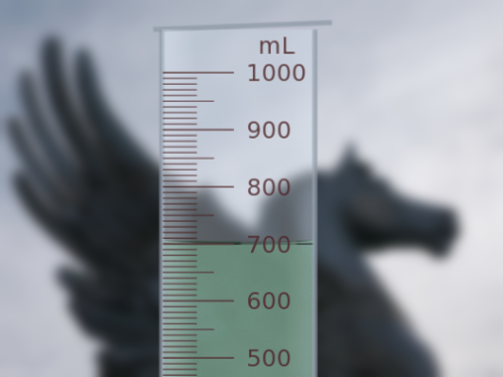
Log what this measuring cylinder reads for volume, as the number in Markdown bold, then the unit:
**700** mL
